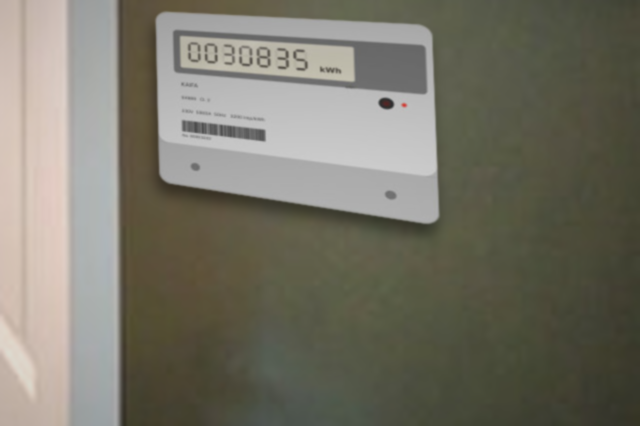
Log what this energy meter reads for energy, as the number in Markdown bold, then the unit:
**30835** kWh
